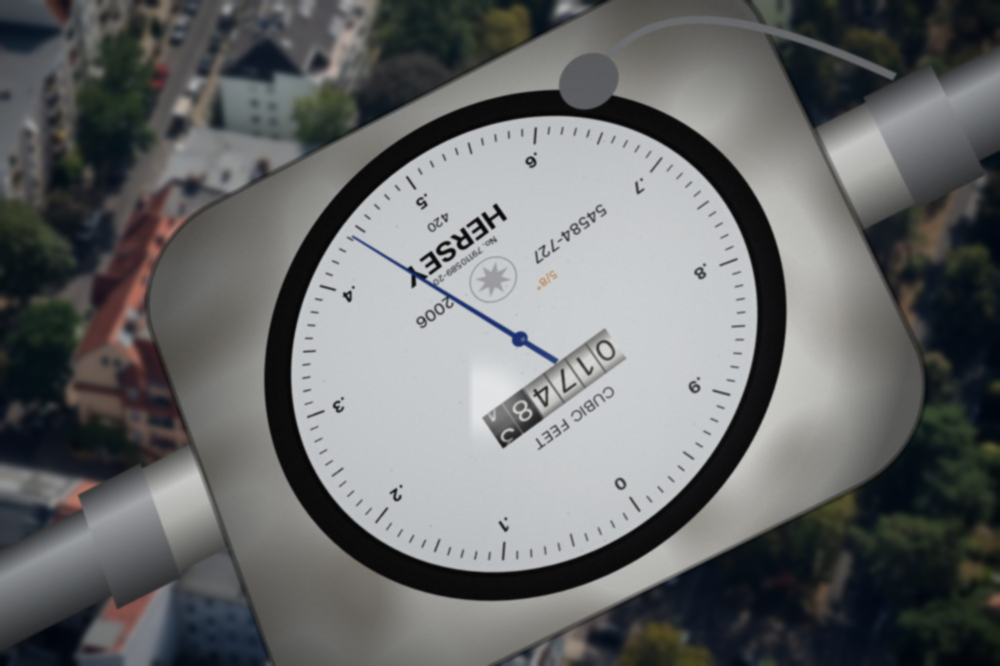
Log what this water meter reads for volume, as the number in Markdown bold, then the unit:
**17483.44** ft³
